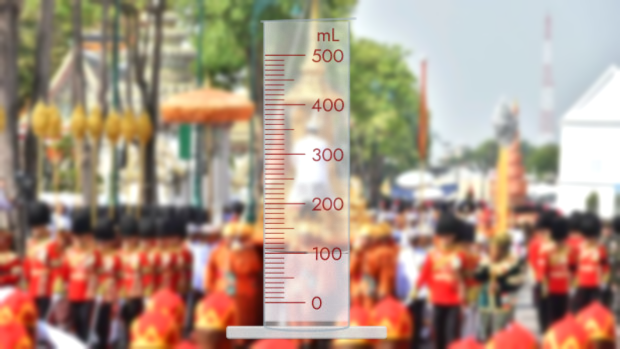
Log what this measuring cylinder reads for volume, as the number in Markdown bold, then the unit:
**100** mL
